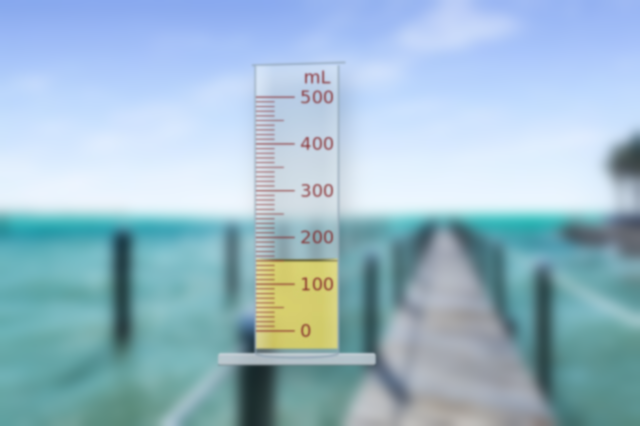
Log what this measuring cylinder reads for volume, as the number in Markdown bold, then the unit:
**150** mL
